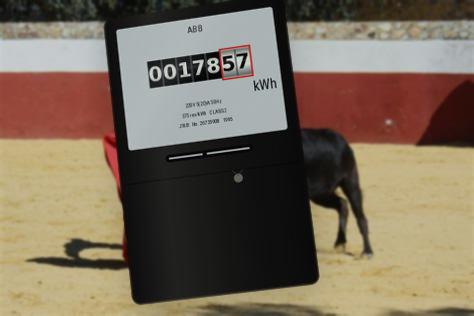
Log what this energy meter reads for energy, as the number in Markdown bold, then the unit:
**178.57** kWh
